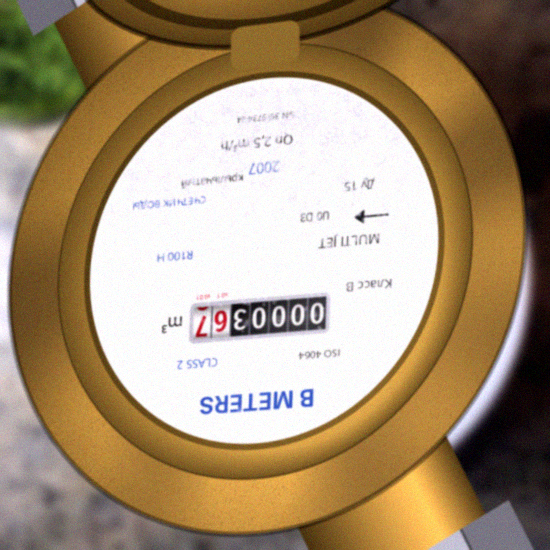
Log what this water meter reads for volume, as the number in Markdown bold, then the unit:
**3.67** m³
